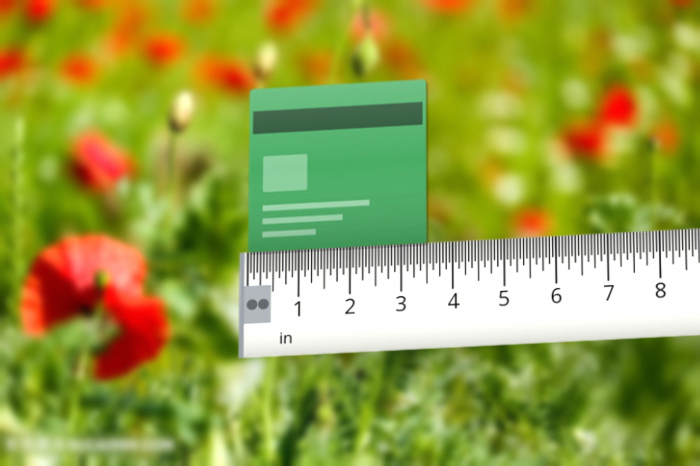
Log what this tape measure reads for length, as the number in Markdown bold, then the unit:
**3.5** in
